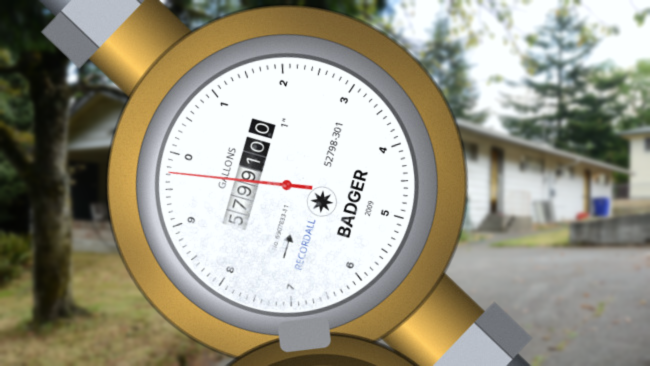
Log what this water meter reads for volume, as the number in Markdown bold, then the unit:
**5799099.7** gal
